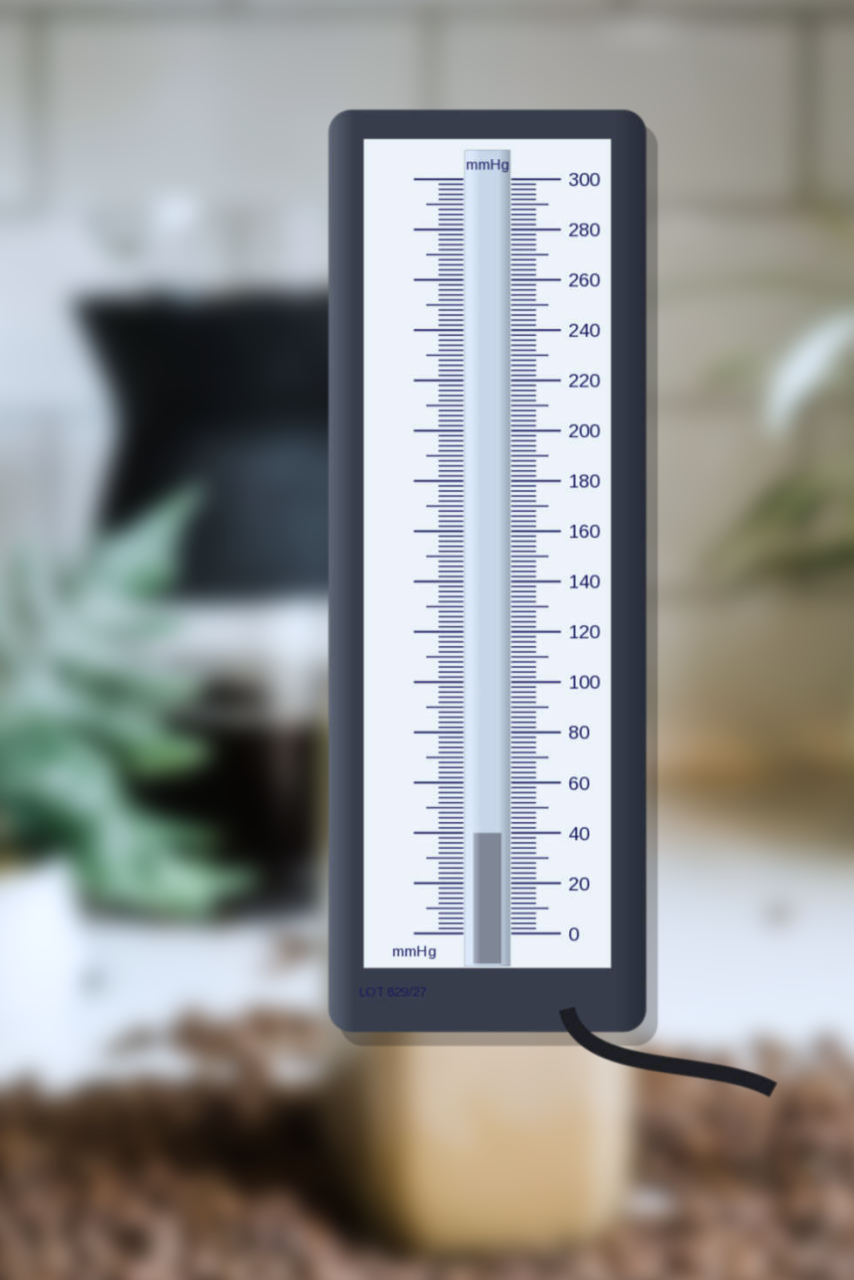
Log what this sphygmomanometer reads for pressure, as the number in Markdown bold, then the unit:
**40** mmHg
